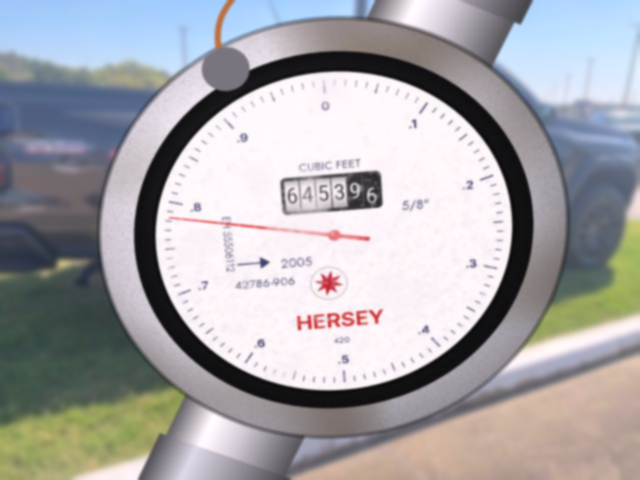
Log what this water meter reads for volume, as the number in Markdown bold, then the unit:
**645395.78** ft³
